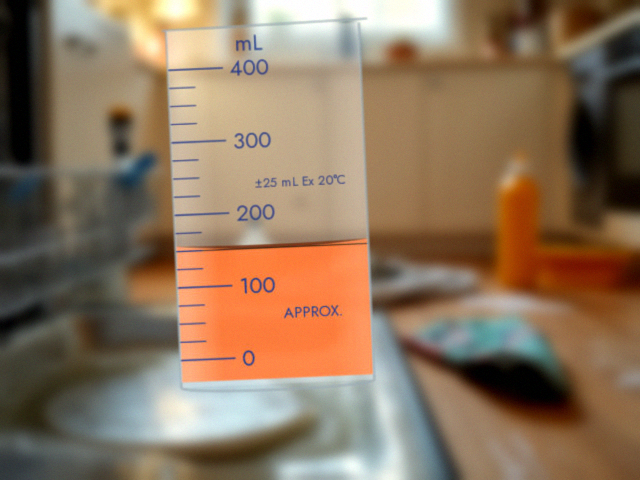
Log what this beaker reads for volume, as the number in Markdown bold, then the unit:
**150** mL
